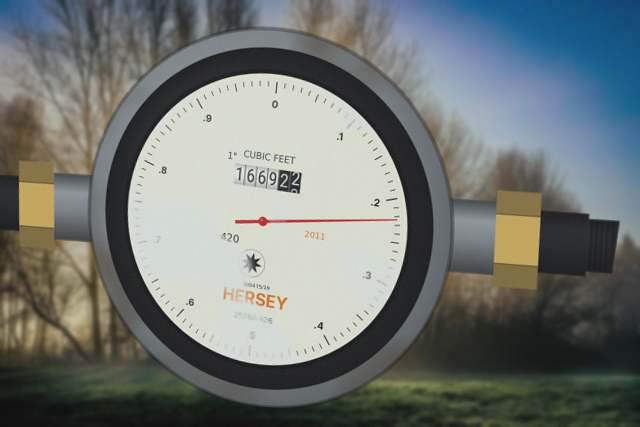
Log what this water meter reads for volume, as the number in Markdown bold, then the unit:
**166922.22** ft³
